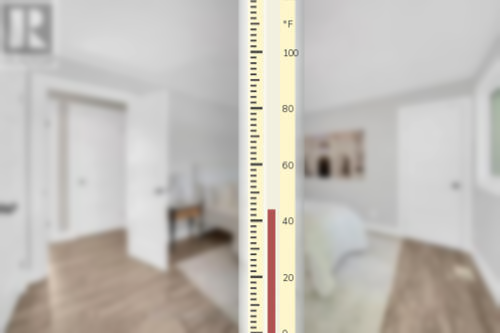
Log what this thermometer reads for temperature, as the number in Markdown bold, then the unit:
**44** °F
